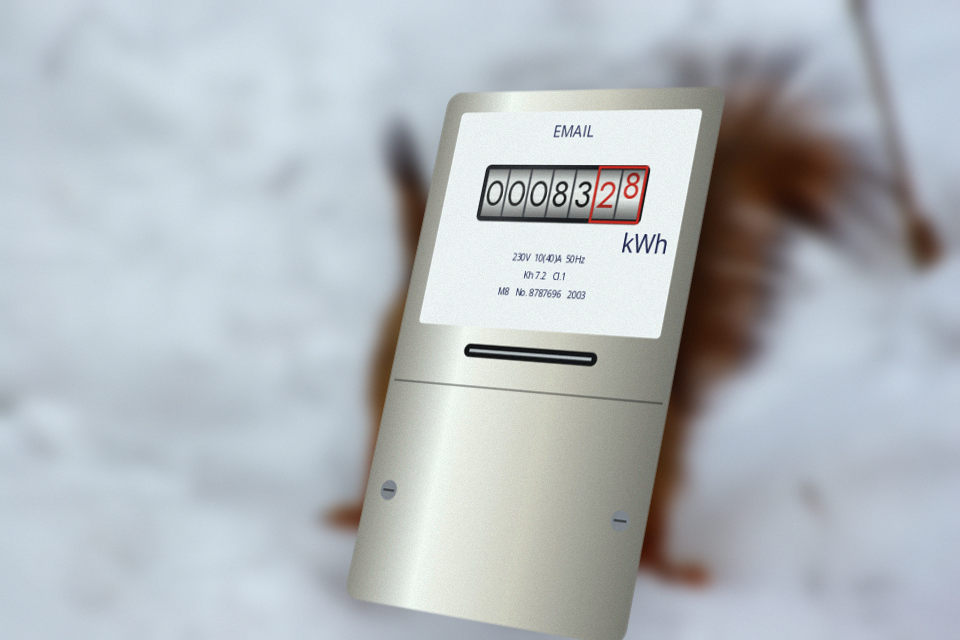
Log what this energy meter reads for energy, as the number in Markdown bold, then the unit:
**83.28** kWh
